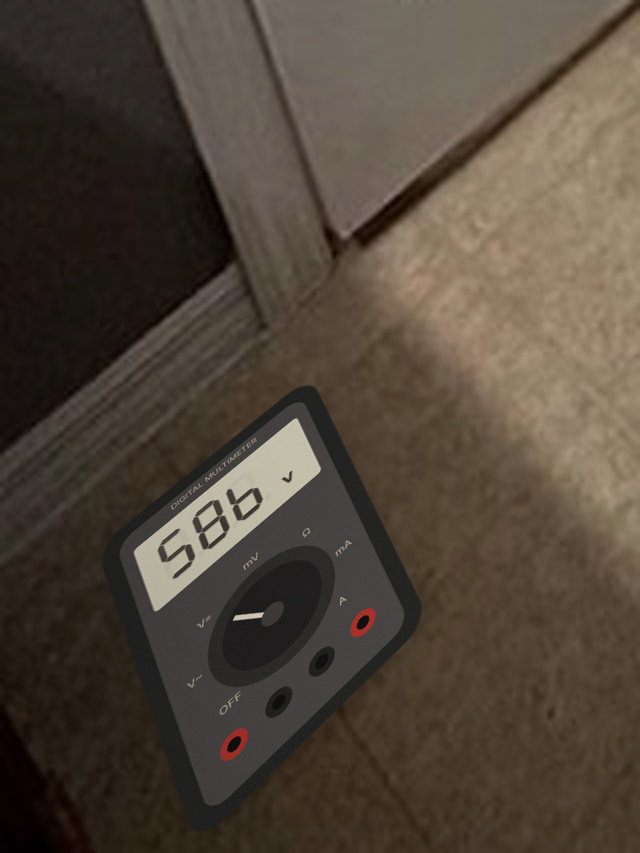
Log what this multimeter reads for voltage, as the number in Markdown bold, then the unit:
**586** V
